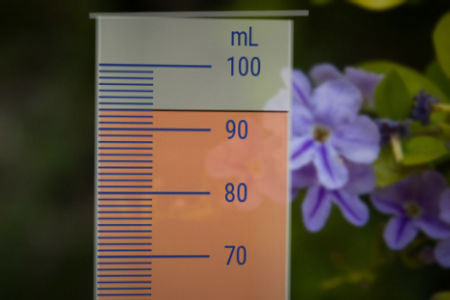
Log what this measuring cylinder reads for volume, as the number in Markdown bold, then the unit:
**93** mL
